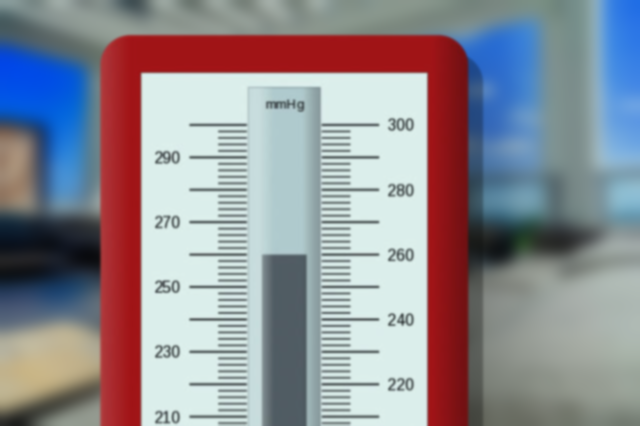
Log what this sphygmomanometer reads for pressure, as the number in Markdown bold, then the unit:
**260** mmHg
